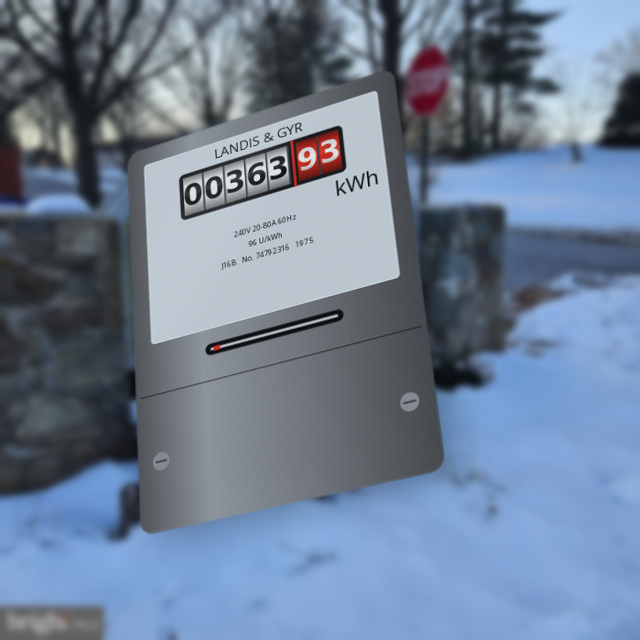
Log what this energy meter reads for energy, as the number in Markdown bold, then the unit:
**363.93** kWh
